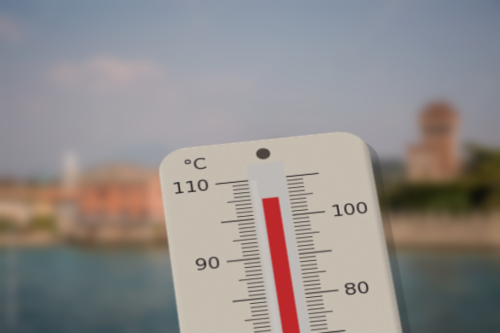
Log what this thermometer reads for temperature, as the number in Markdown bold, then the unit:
**105** °C
